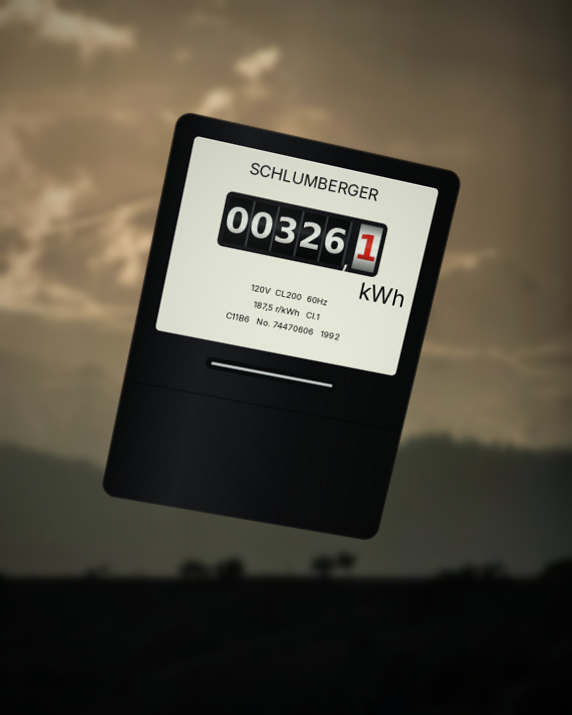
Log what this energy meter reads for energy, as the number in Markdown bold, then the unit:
**326.1** kWh
